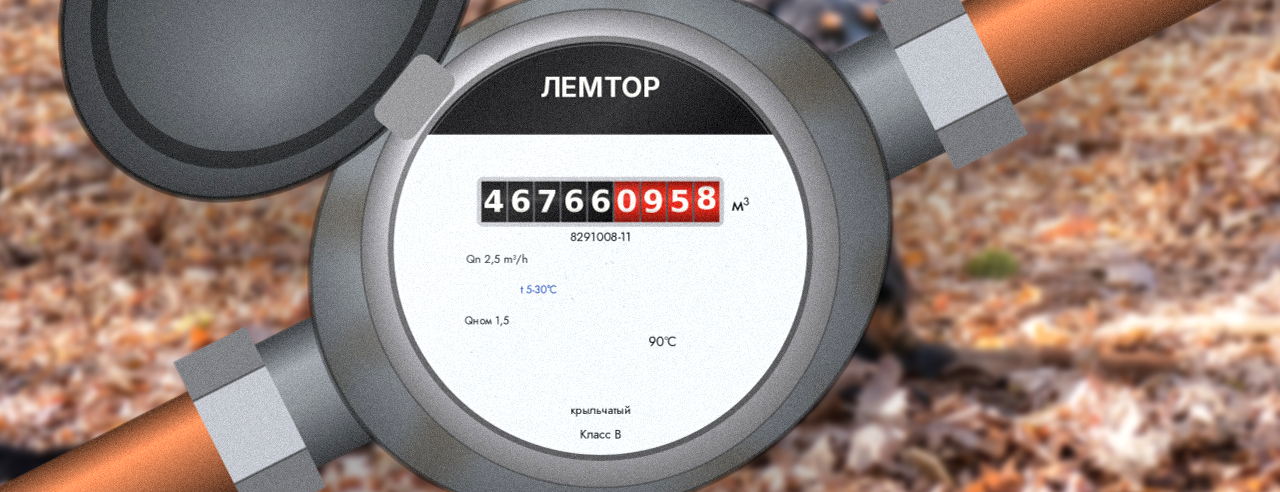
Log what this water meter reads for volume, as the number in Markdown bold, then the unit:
**46766.0958** m³
